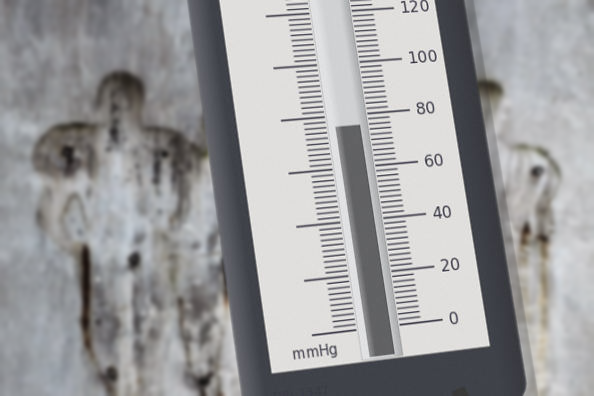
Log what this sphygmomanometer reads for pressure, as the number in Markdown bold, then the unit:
**76** mmHg
